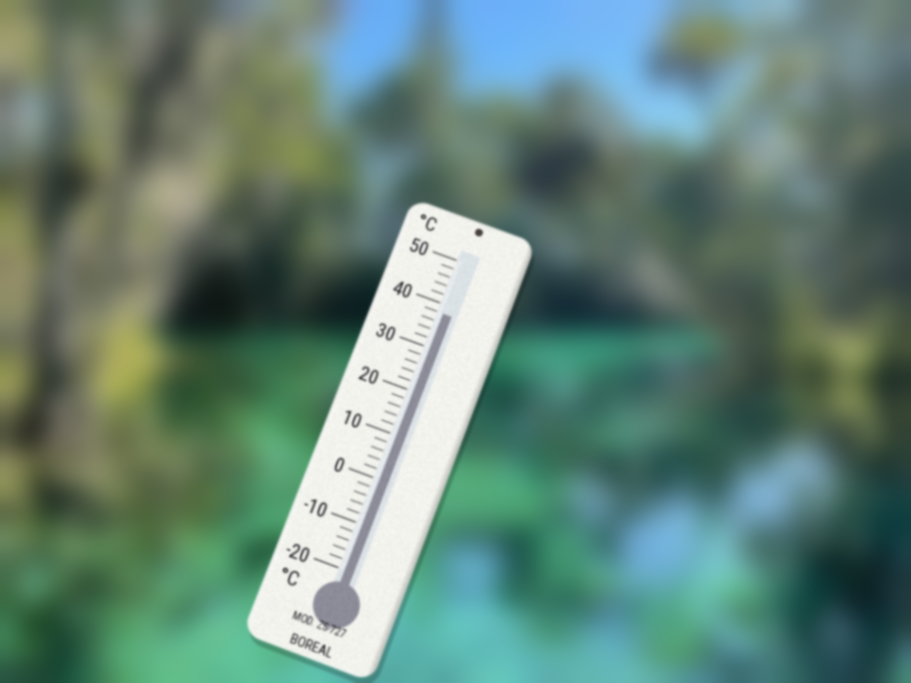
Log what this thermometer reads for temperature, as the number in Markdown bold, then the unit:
**38** °C
